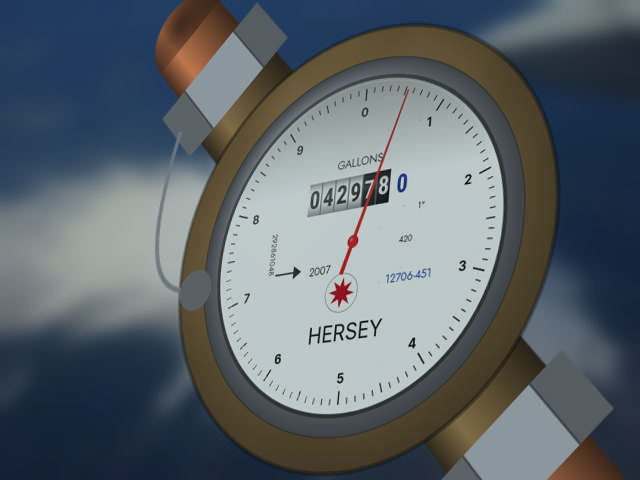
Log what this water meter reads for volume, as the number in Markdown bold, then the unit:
**429780.5** gal
